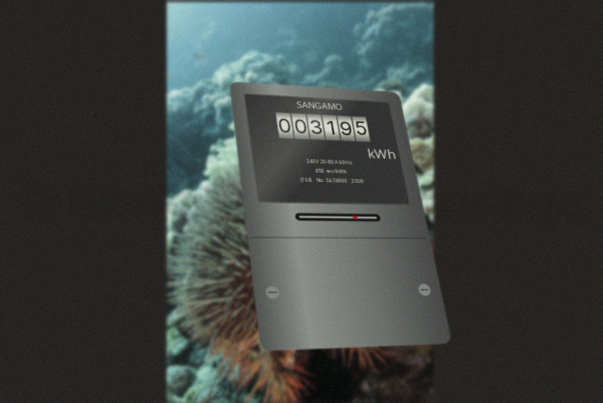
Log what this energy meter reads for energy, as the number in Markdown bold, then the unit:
**3195** kWh
